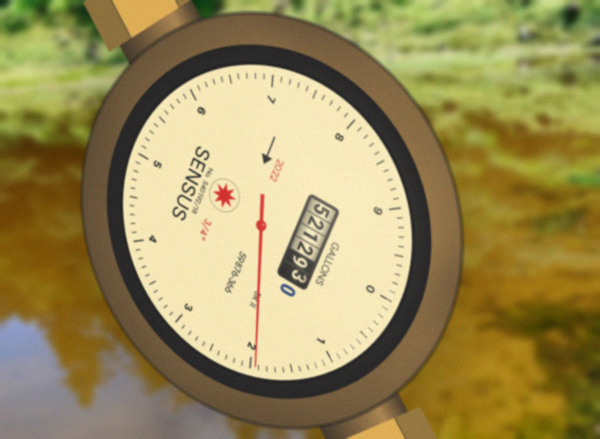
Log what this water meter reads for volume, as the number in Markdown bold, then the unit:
**5212931.9** gal
